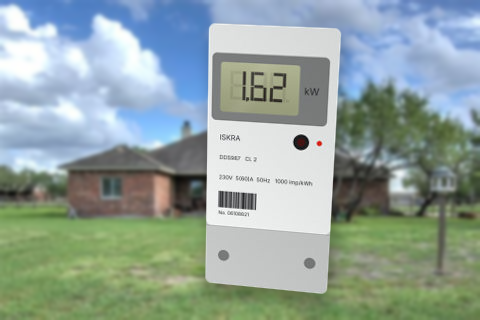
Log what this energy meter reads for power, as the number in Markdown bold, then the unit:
**1.62** kW
